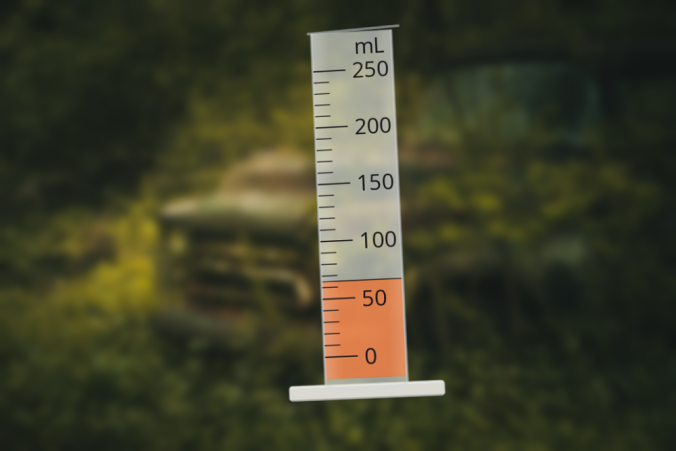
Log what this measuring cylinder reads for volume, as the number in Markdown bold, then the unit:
**65** mL
